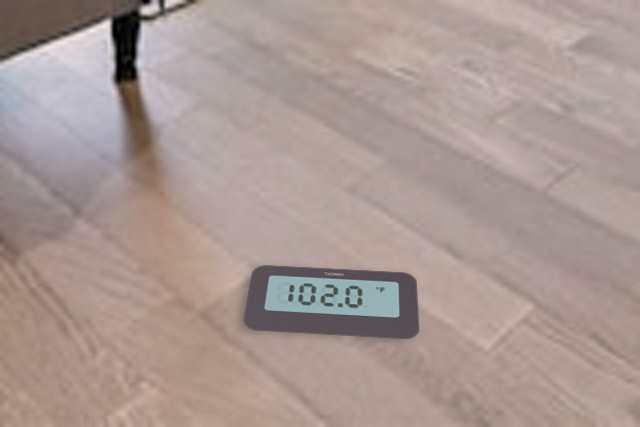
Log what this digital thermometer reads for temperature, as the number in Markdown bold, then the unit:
**102.0** °F
